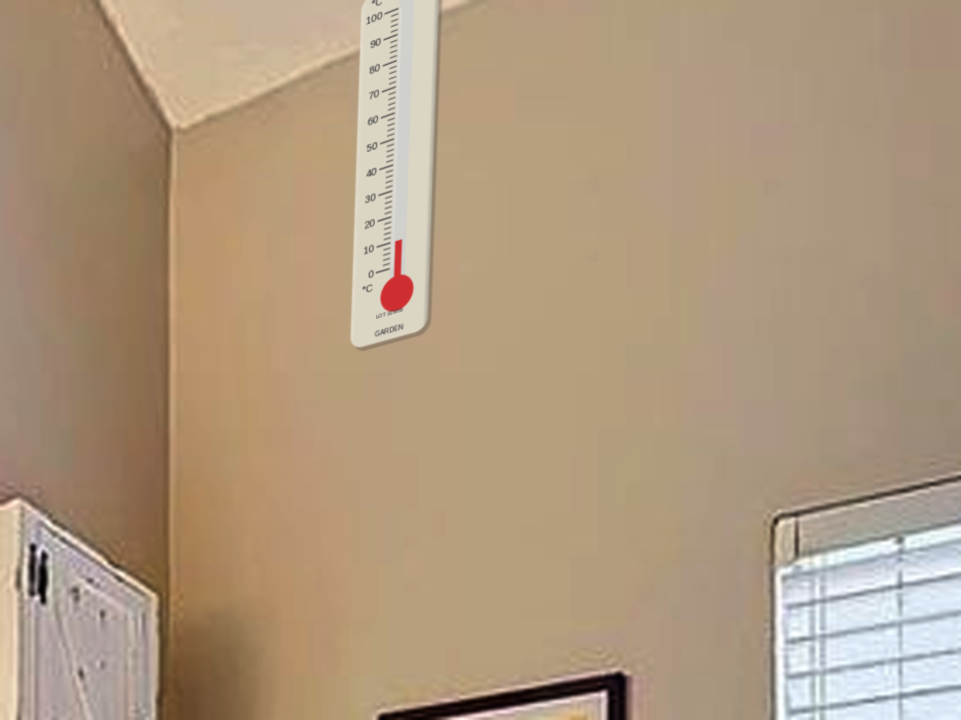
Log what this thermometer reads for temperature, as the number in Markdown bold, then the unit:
**10** °C
